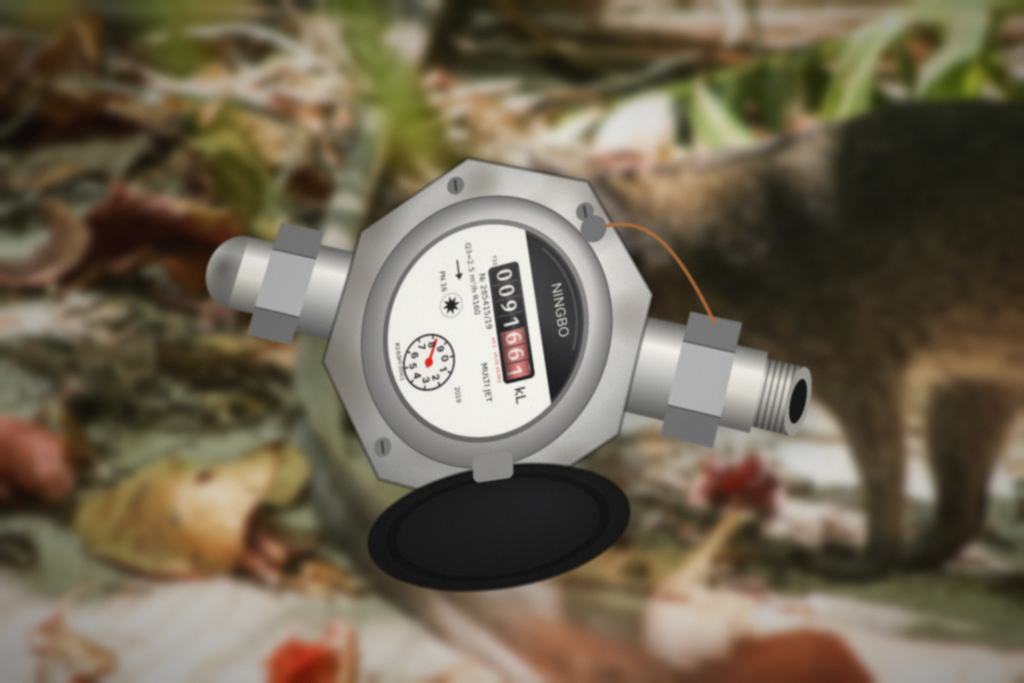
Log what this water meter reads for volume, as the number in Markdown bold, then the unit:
**91.6608** kL
